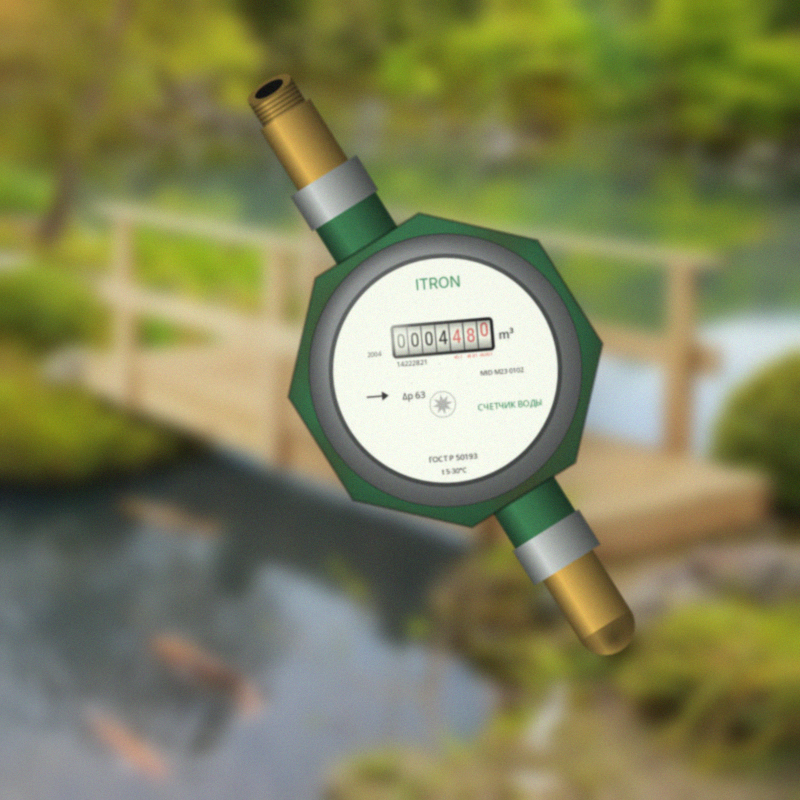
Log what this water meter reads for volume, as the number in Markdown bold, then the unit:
**4.480** m³
